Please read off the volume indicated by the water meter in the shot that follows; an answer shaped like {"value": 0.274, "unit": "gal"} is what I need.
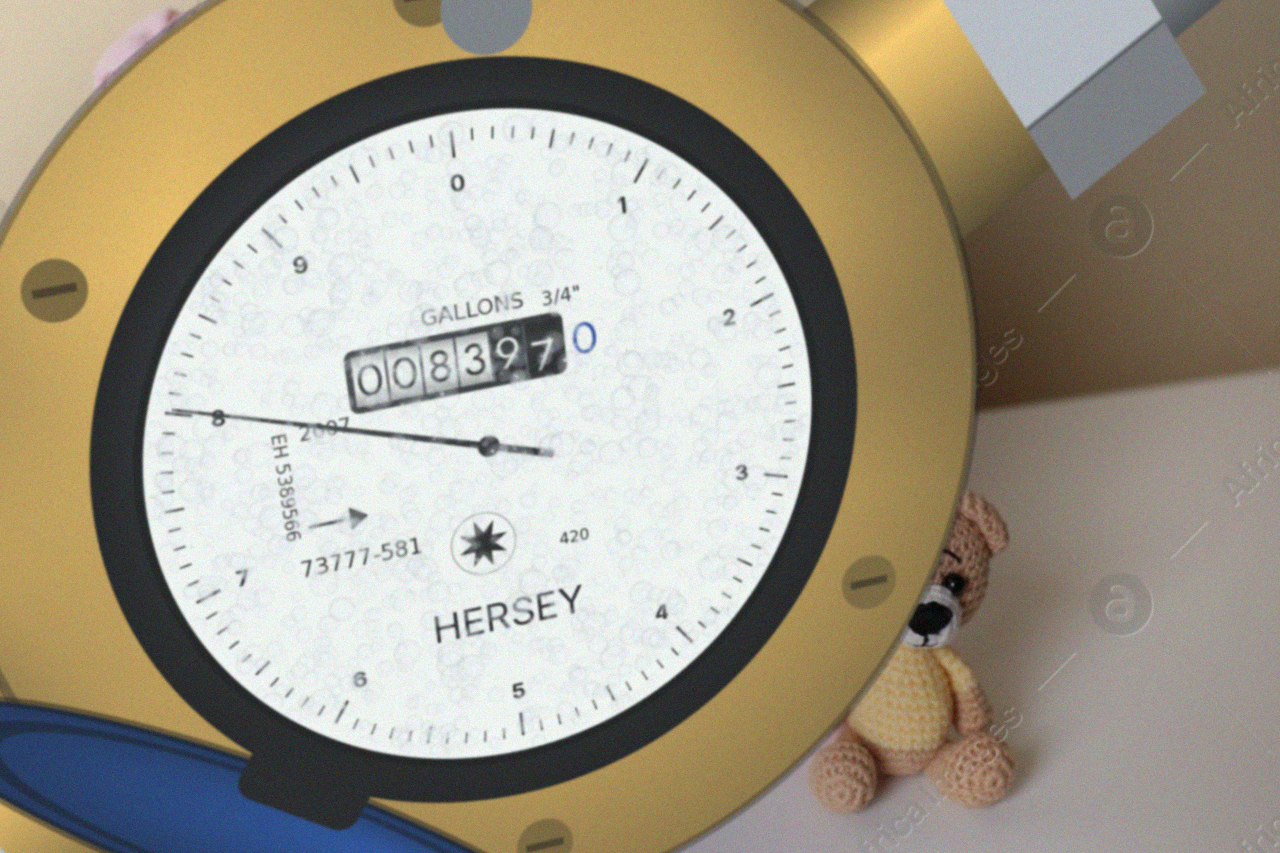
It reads {"value": 83968.0, "unit": "gal"}
